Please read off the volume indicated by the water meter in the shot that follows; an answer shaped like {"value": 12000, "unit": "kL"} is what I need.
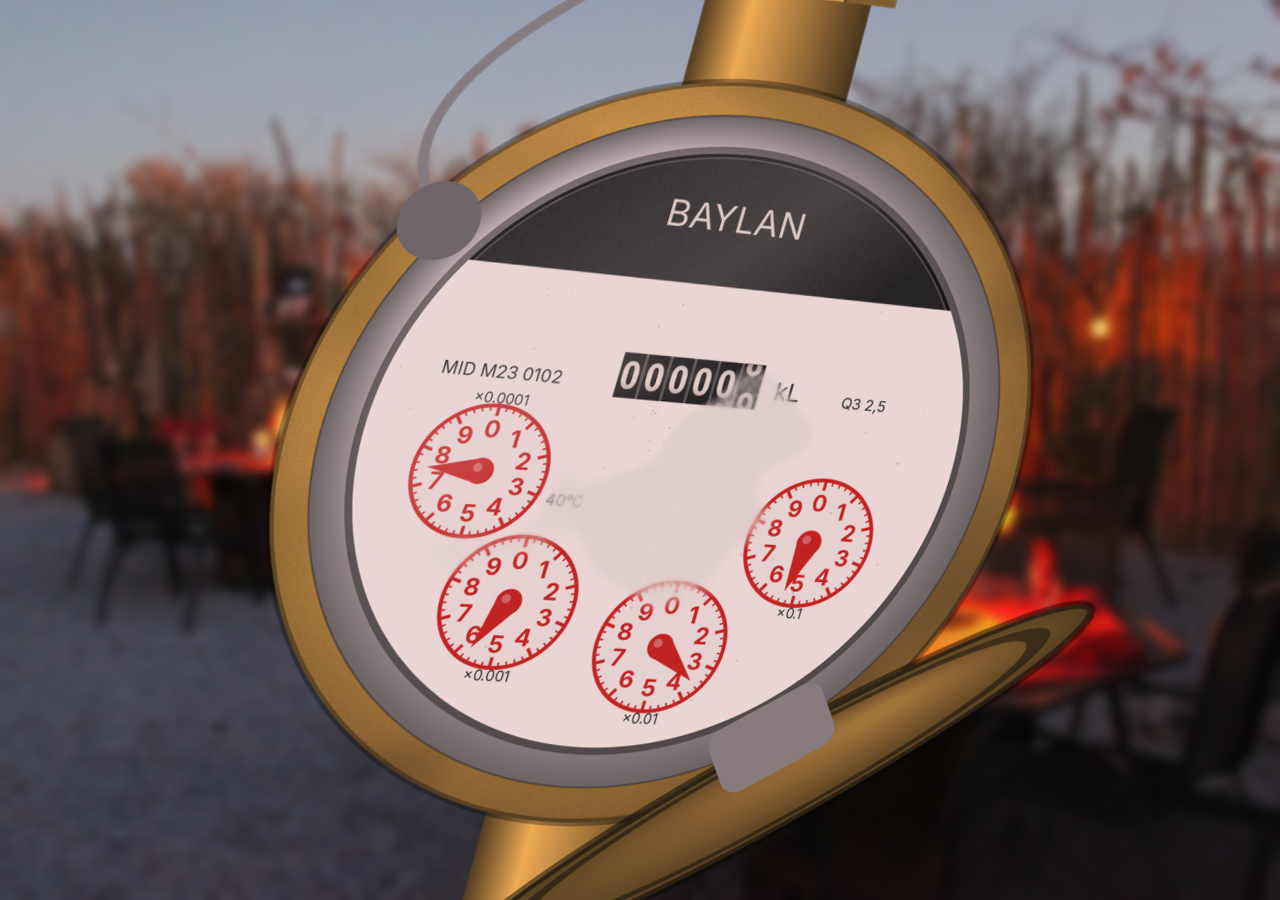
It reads {"value": 8.5357, "unit": "kL"}
